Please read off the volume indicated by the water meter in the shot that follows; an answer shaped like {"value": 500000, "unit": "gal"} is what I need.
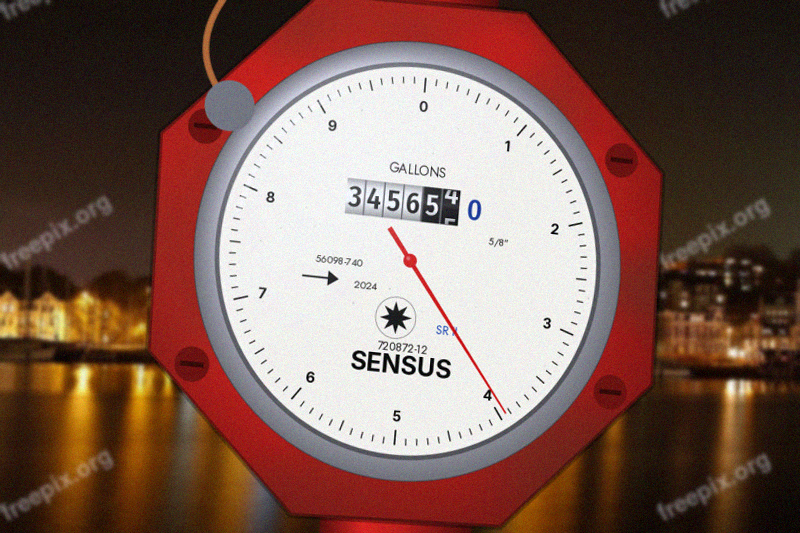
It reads {"value": 3456543.9, "unit": "gal"}
